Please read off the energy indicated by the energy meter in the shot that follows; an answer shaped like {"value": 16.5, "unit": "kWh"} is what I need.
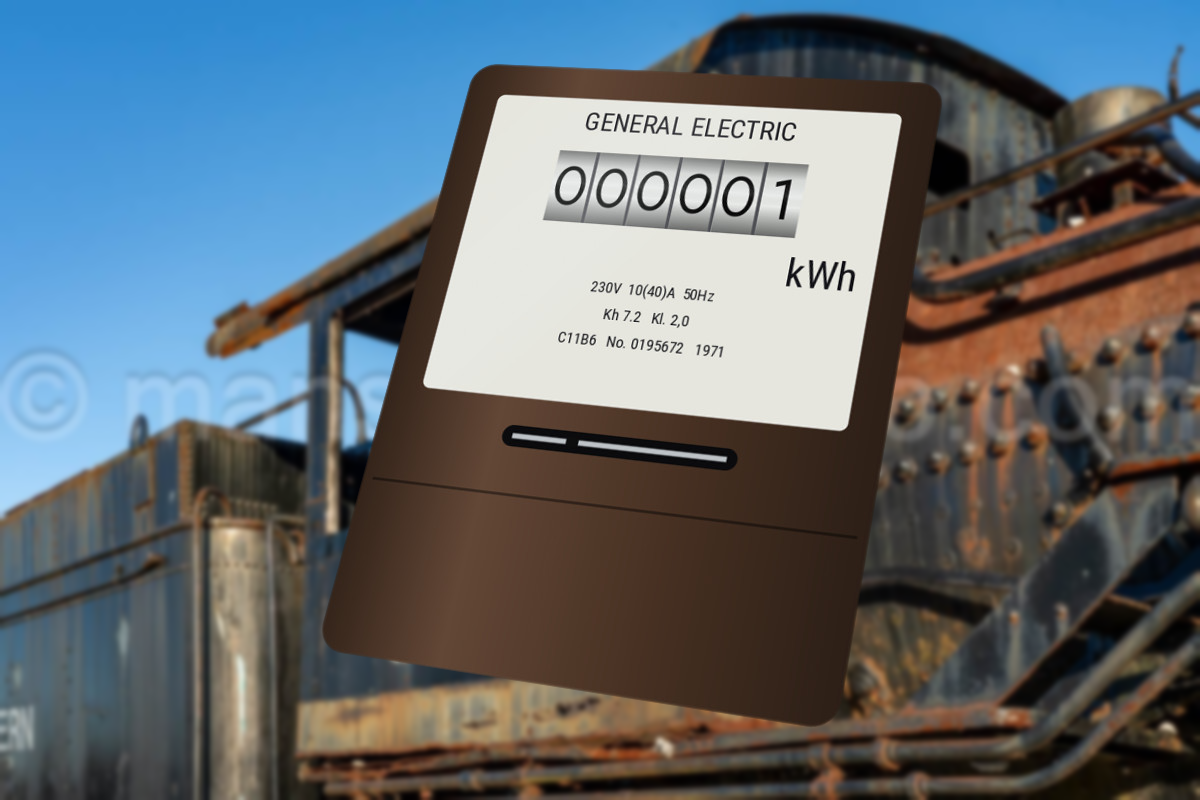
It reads {"value": 1, "unit": "kWh"}
